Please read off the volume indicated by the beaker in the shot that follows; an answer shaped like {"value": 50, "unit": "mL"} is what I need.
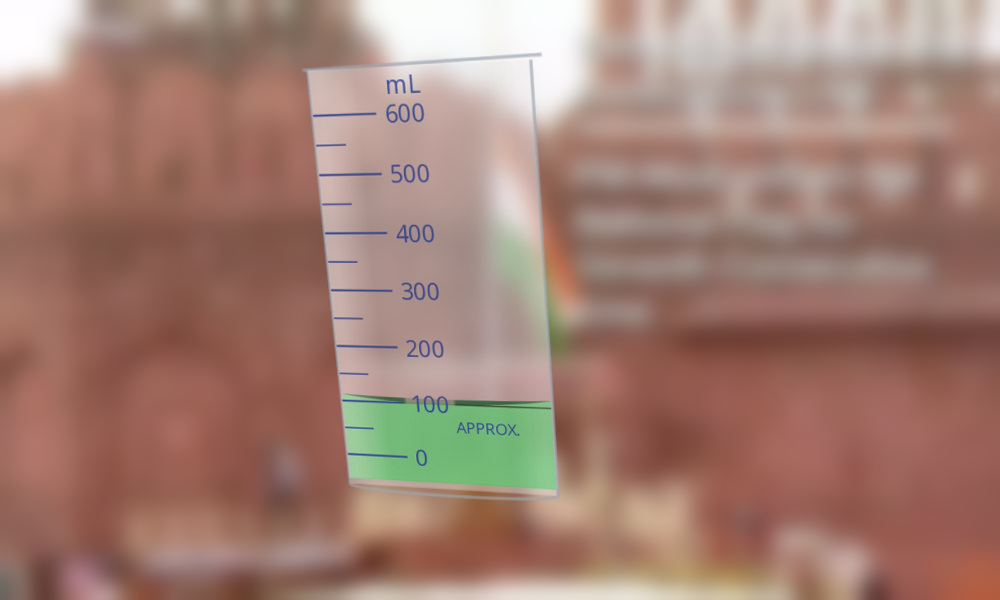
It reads {"value": 100, "unit": "mL"}
